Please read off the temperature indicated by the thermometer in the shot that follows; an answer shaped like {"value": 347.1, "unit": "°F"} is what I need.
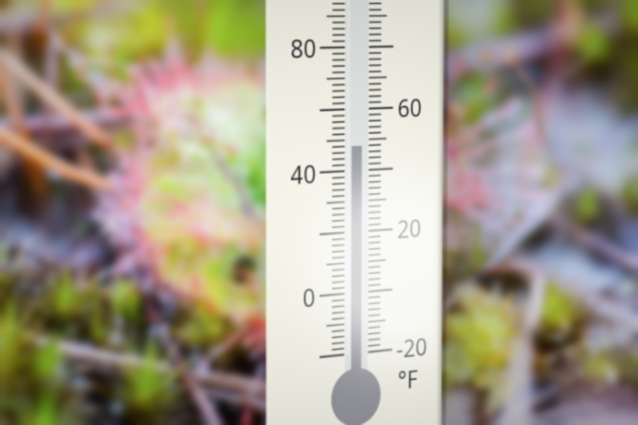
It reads {"value": 48, "unit": "°F"}
